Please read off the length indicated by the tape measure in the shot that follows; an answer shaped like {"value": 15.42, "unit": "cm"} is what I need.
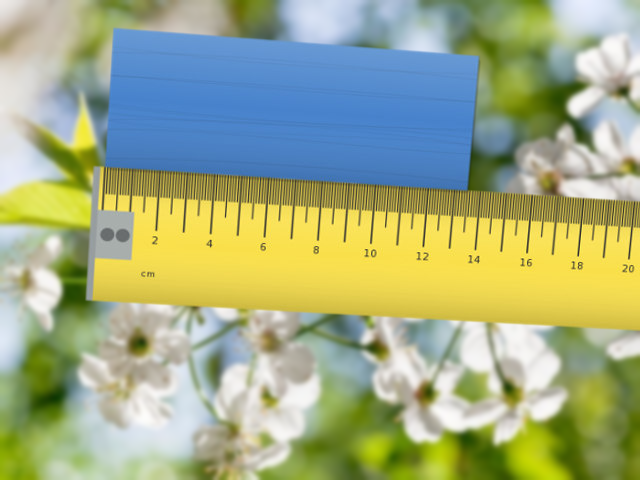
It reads {"value": 13.5, "unit": "cm"}
